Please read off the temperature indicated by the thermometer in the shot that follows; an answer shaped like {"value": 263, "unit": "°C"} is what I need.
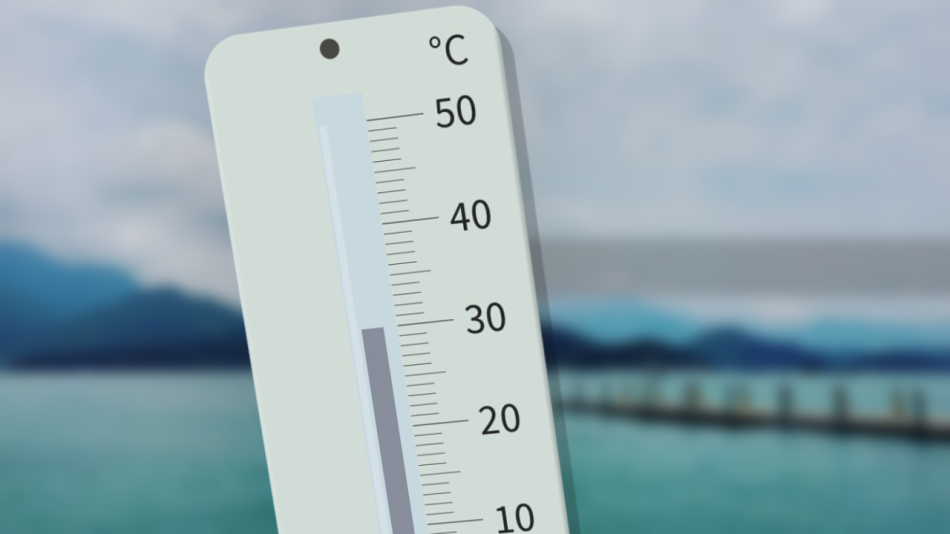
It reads {"value": 30, "unit": "°C"}
